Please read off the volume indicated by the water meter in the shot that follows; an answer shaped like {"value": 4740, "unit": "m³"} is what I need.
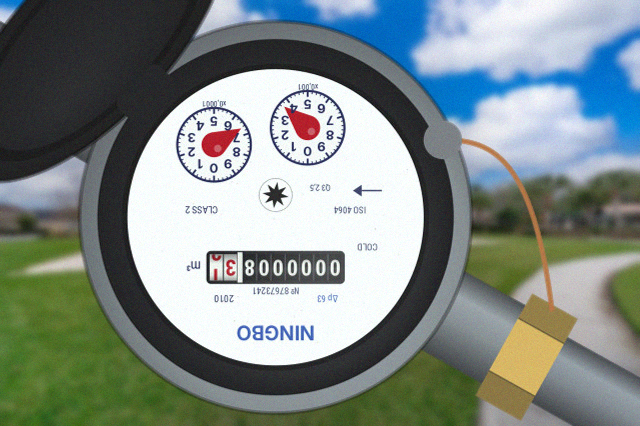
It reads {"value": 8.3136, "unit": "m³"}
